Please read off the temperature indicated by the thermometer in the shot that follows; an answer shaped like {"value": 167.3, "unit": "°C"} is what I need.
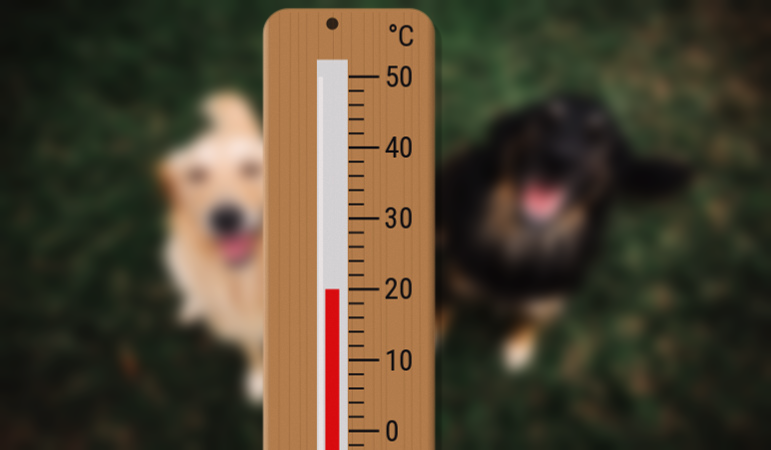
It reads {"value": 20, "unit": "°C"}
